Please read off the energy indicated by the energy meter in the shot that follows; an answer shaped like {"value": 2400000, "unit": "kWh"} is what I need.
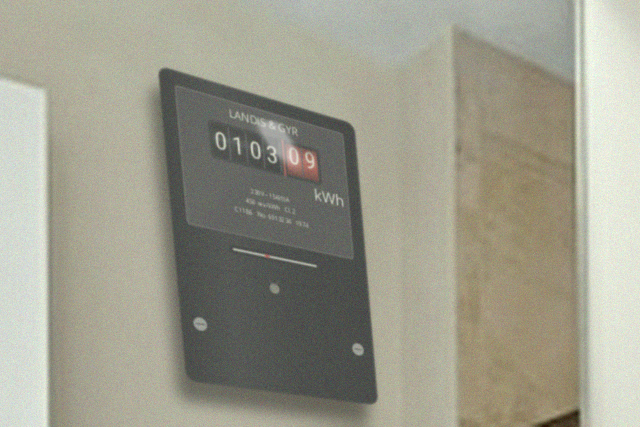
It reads {"value": 103.09, "unit": "kWh"}
